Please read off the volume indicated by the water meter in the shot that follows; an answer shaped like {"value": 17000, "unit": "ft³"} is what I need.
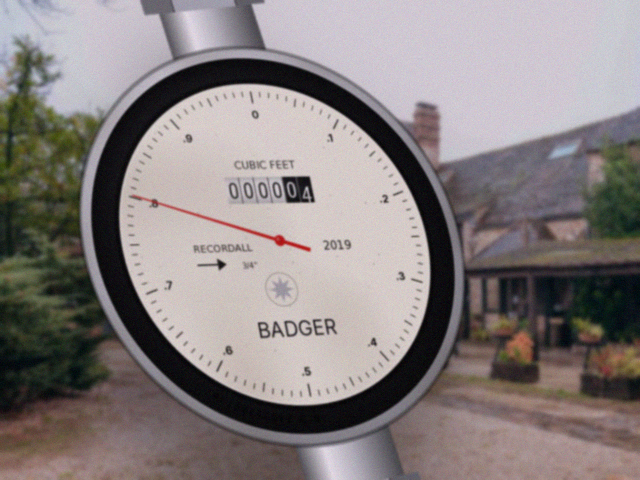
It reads {"value": 3.80, "unit": "ft³"}
